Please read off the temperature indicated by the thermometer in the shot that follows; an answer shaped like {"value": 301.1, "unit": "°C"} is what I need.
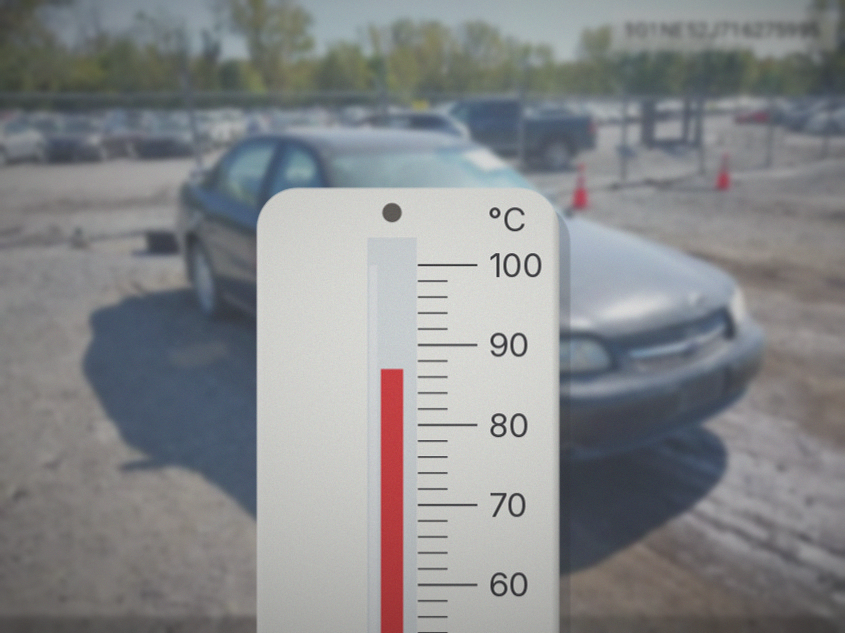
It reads {"value": 87, "unit": "°C"}
